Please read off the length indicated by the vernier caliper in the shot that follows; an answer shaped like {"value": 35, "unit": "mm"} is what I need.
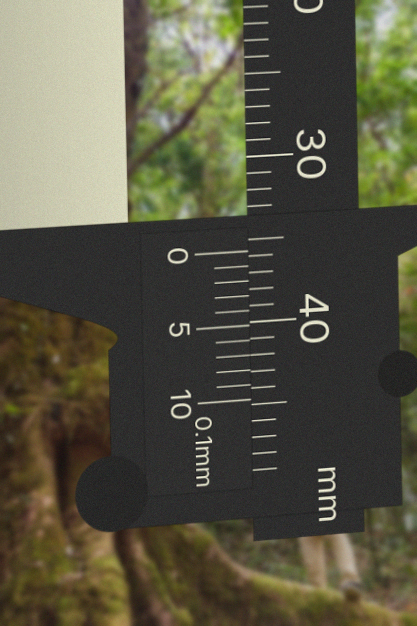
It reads {"value": 35.7, "unit": "mm"}
